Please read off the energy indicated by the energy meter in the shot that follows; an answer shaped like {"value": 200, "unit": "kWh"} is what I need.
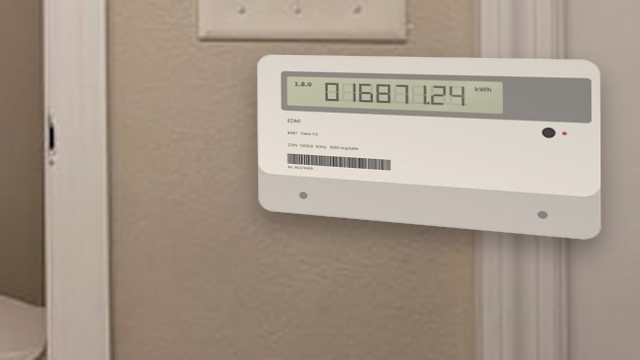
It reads {"value": 16871.24, "unit": "kWh"}
